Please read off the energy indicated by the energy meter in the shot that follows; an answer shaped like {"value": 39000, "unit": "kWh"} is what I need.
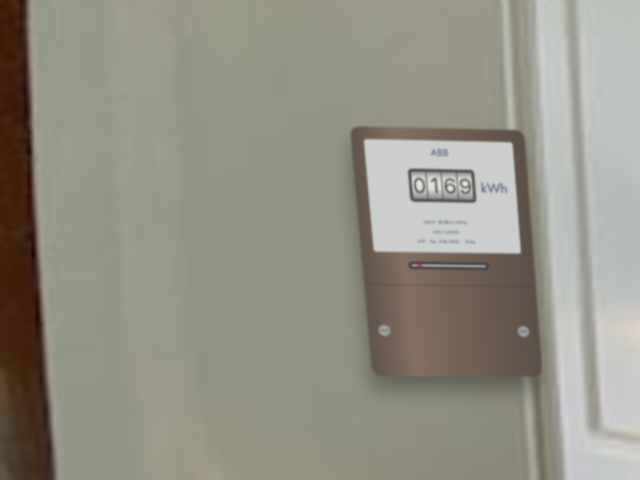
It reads {"value": 169, "unit": "kWh"}
